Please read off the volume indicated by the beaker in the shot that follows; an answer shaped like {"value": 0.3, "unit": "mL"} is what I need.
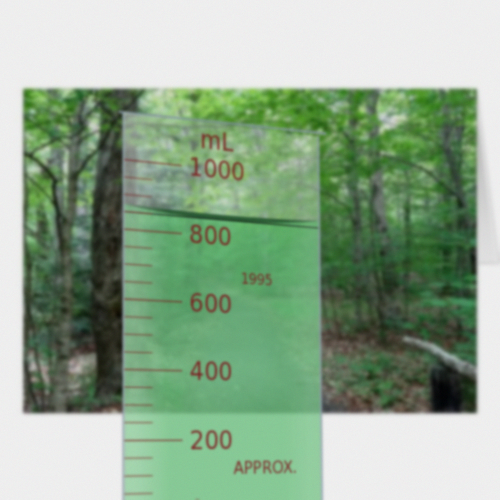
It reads {"value": 850, "unit": "mL"}
